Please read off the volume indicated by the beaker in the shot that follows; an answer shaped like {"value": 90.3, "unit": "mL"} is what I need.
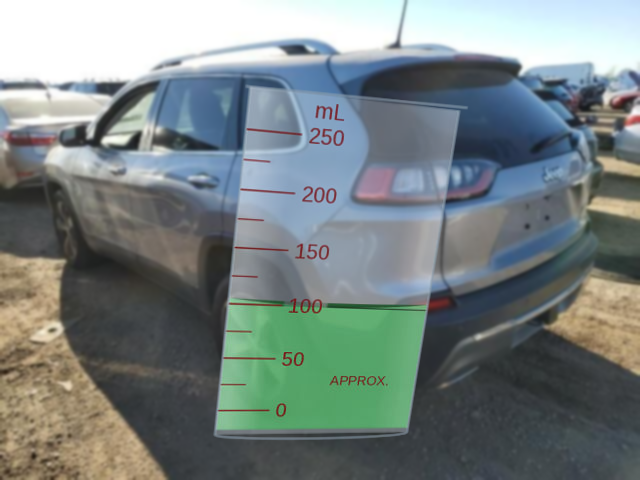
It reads {"value": 100, "unit": "mL"}
